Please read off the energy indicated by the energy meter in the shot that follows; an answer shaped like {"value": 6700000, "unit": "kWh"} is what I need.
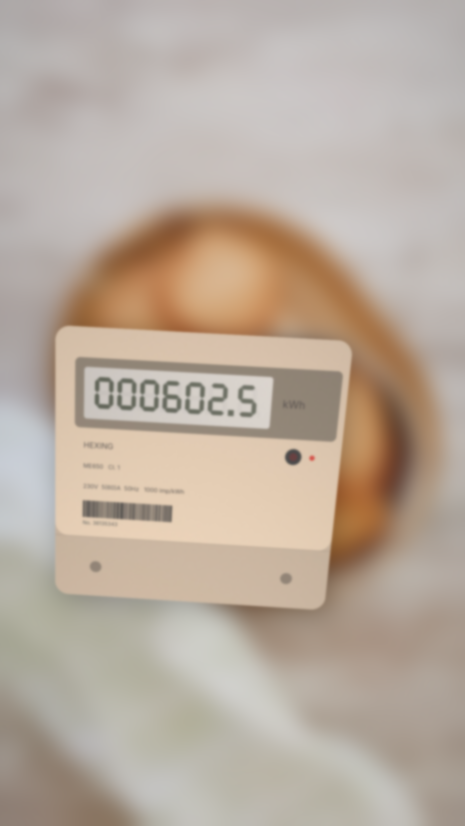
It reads {"value": 602.5, "unit": "kWh"}
